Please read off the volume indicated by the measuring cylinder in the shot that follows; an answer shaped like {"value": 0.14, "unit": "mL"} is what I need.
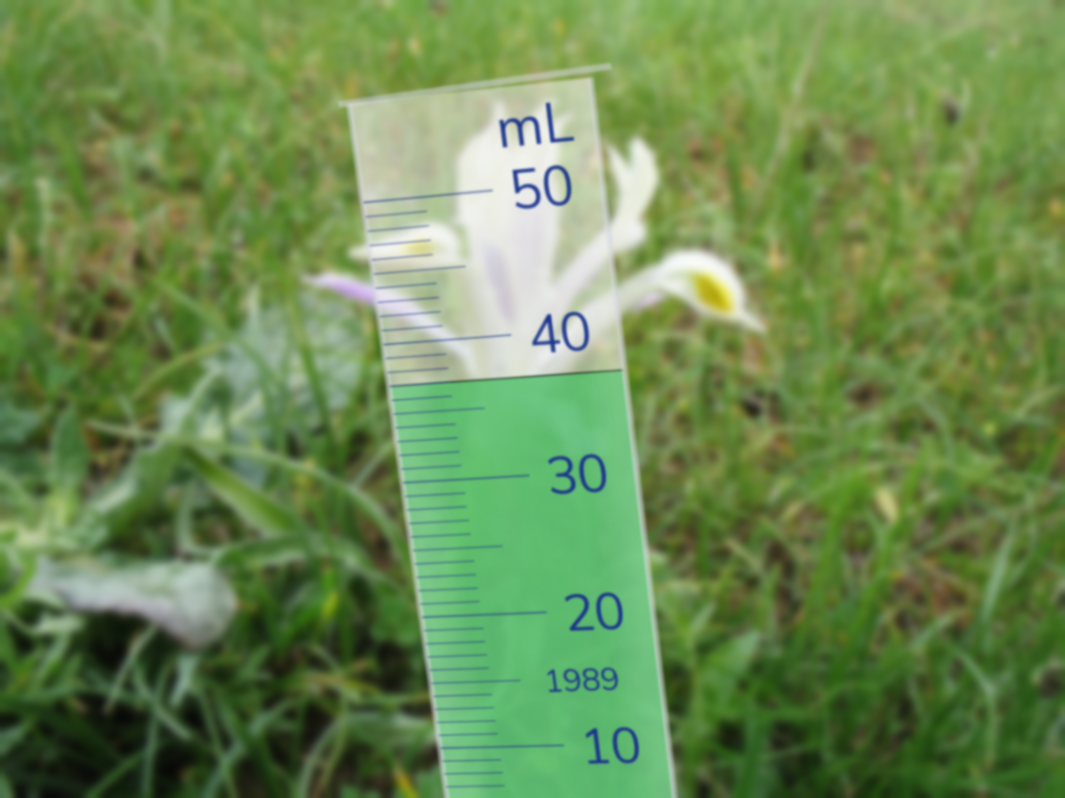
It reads {"value": 37, "unit": "mL"}
